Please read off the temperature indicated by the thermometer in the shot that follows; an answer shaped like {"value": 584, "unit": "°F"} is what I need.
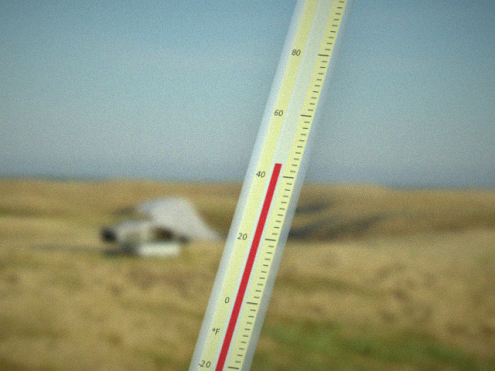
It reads {"value": 44, "unit": "°F"}
